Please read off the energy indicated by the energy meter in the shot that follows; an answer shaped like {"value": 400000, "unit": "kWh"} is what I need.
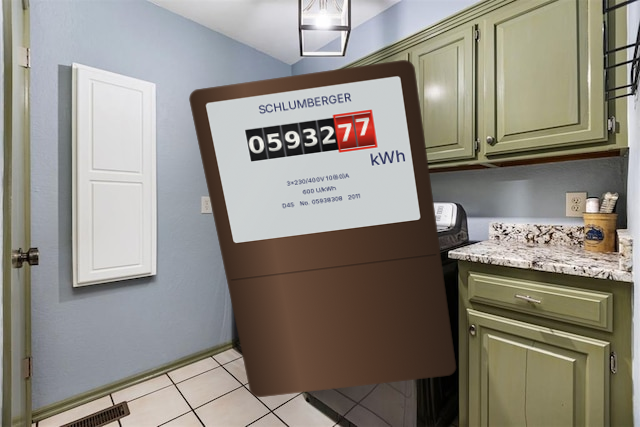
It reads {"value": 5932.77, "unit": "kWh"}
